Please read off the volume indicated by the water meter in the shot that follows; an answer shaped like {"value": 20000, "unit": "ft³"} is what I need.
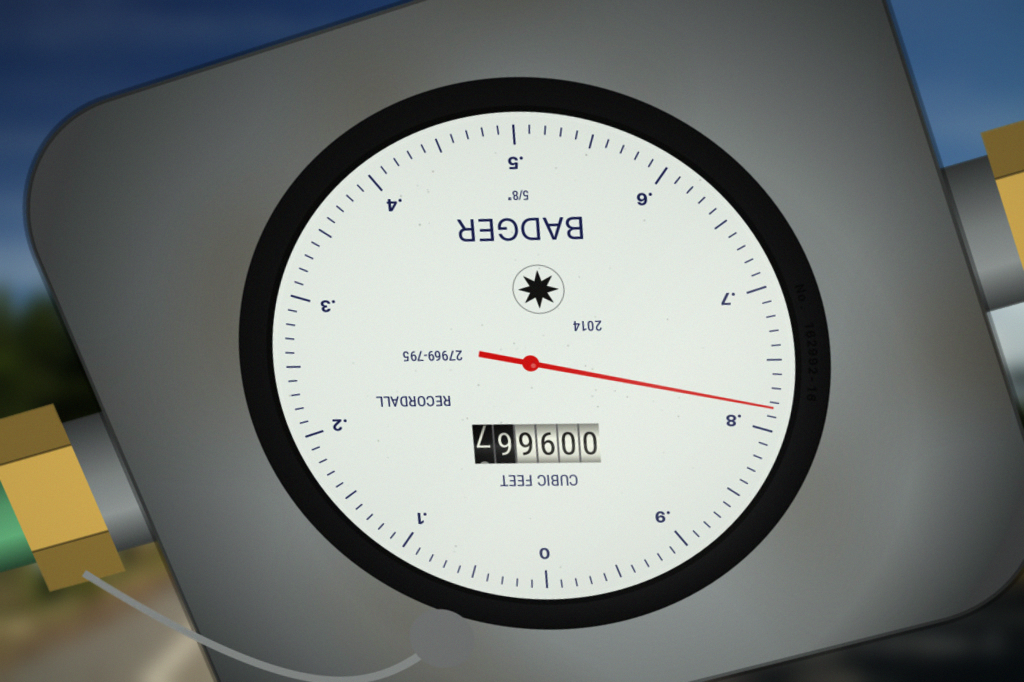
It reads {"value": 9666.78, "unit": "ft³"}
